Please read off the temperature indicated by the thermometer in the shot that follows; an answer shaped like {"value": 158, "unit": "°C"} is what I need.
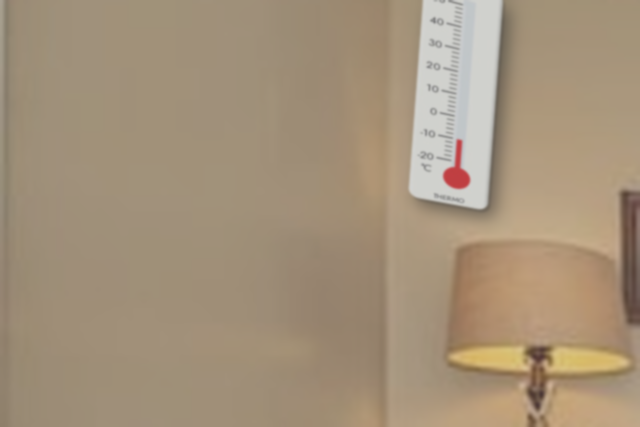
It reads {"value": -10, "unit": "°C"}
